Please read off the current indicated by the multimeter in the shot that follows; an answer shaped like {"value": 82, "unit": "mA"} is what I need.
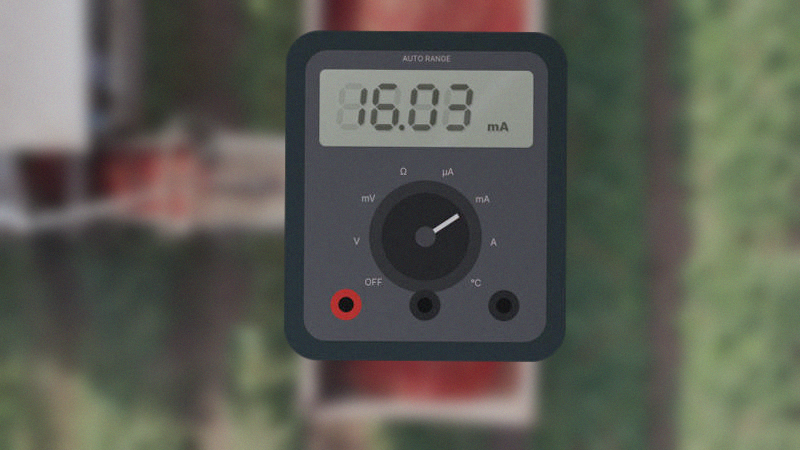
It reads {"value": 16.03, "unit": "mA"}
